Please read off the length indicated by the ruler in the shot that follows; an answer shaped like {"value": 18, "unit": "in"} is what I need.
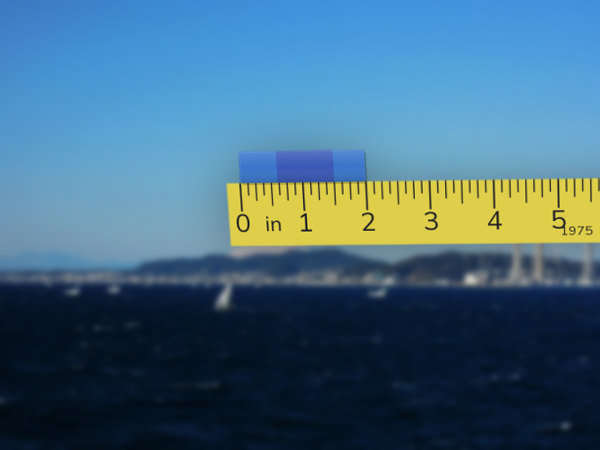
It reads {"value": 2, "unit": "in"}
